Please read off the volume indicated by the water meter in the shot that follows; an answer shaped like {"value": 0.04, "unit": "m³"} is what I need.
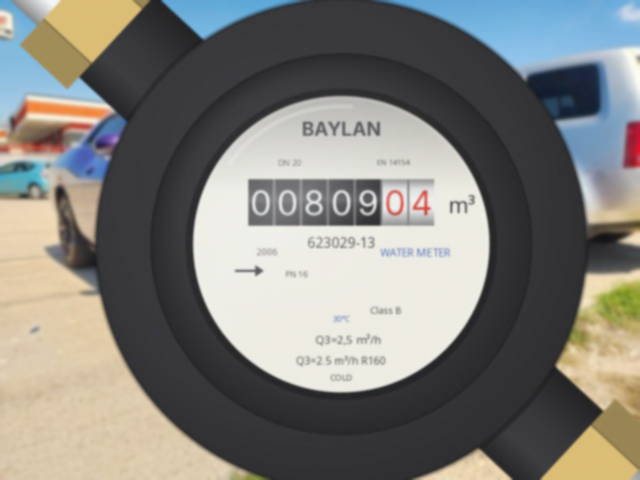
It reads {"value": 809.04, "unit": "m³"}
